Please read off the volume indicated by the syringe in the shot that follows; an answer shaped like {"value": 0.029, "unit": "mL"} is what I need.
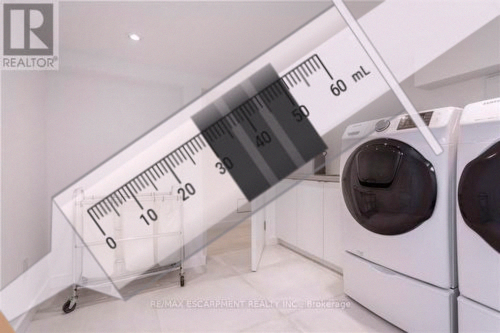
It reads {"value": 30, "unit": "mL"}
